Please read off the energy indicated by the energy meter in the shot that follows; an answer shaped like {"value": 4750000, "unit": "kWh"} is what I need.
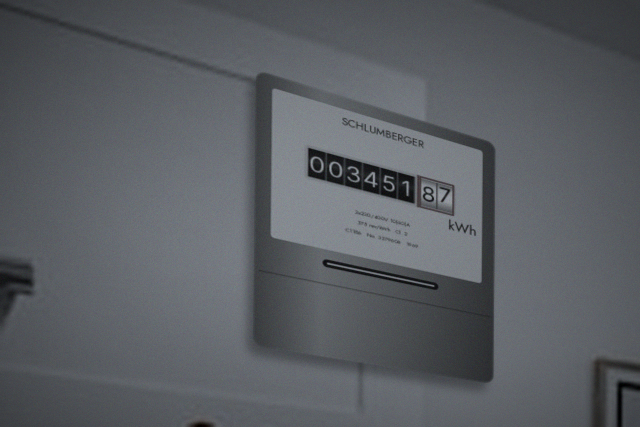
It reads {"value": 3451.87, "unit": "kWh"}
